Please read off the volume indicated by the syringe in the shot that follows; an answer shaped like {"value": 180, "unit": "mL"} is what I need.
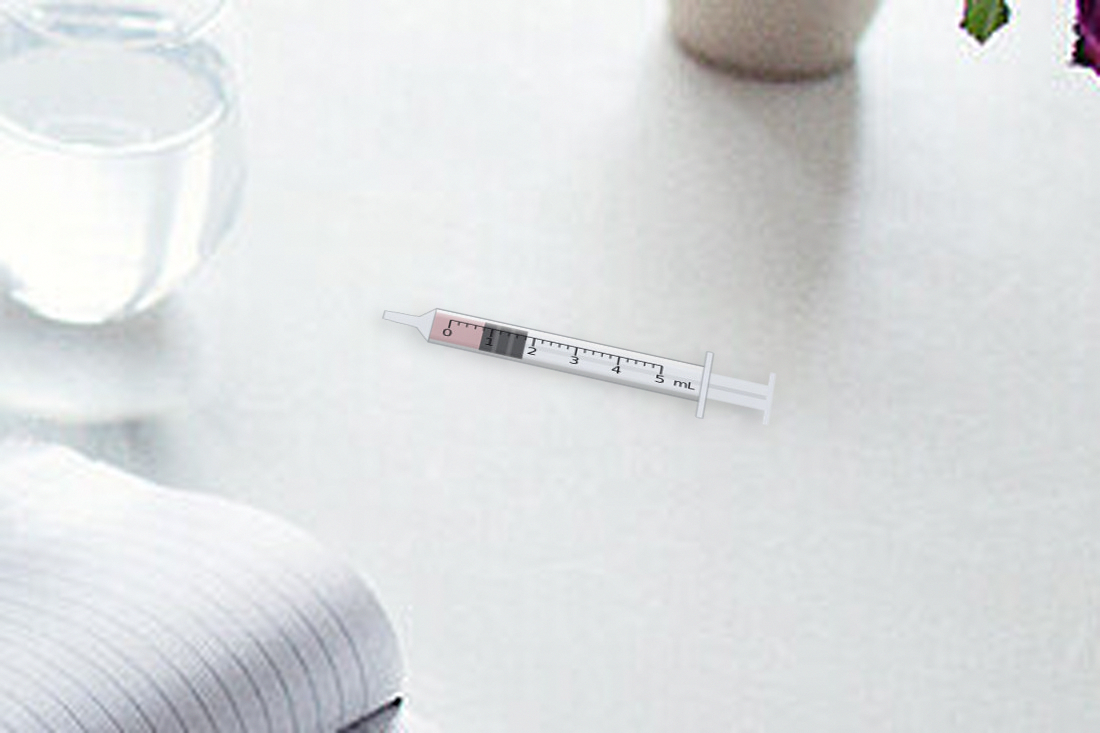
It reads {"value": 0.8, "unit": "mL"}
